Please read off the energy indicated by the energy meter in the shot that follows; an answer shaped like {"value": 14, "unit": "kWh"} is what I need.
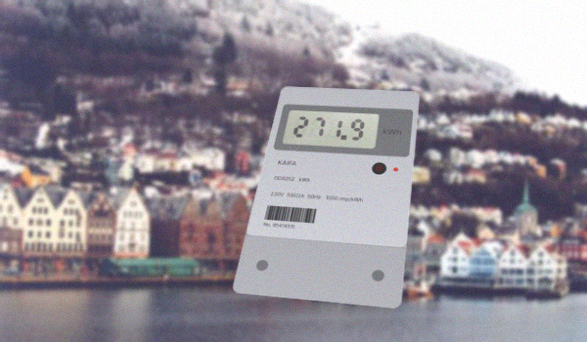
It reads {"value": 271.9, "unit": "kWh"}
